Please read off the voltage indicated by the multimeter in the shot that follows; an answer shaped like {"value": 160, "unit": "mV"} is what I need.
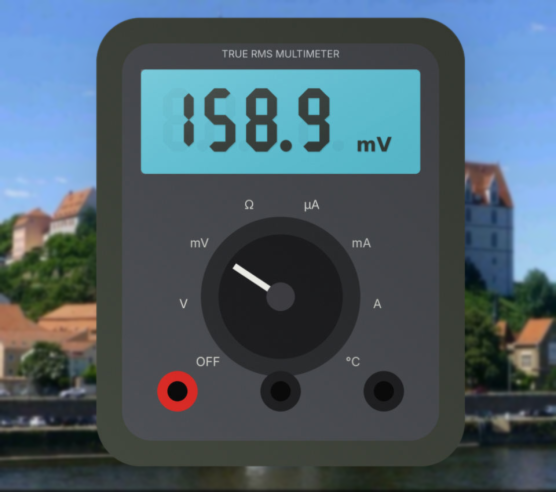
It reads {"value": 158.9, "unit": "mV"}
